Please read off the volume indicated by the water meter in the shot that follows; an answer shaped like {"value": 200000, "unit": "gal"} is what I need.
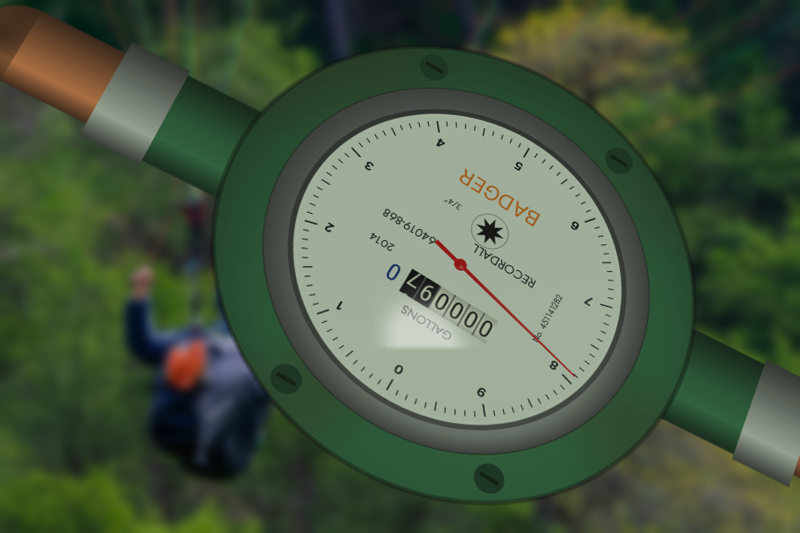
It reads {"value": 967.9, "unit": "gal"}
